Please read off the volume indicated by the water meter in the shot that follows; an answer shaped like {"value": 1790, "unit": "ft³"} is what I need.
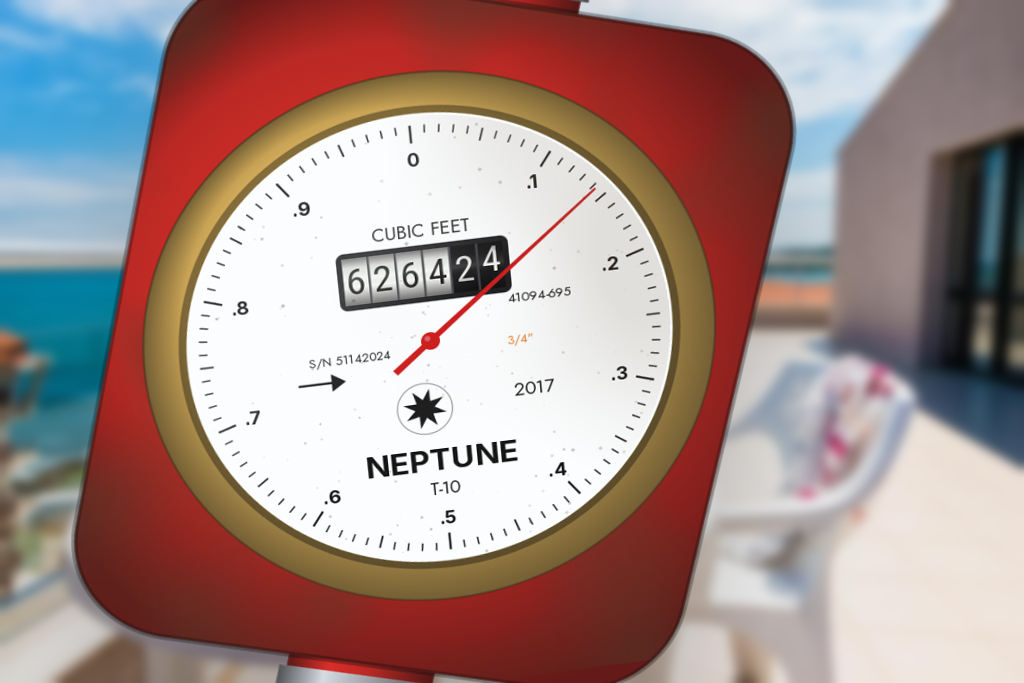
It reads {"value": 626424.14, "unit": "ft³"}
